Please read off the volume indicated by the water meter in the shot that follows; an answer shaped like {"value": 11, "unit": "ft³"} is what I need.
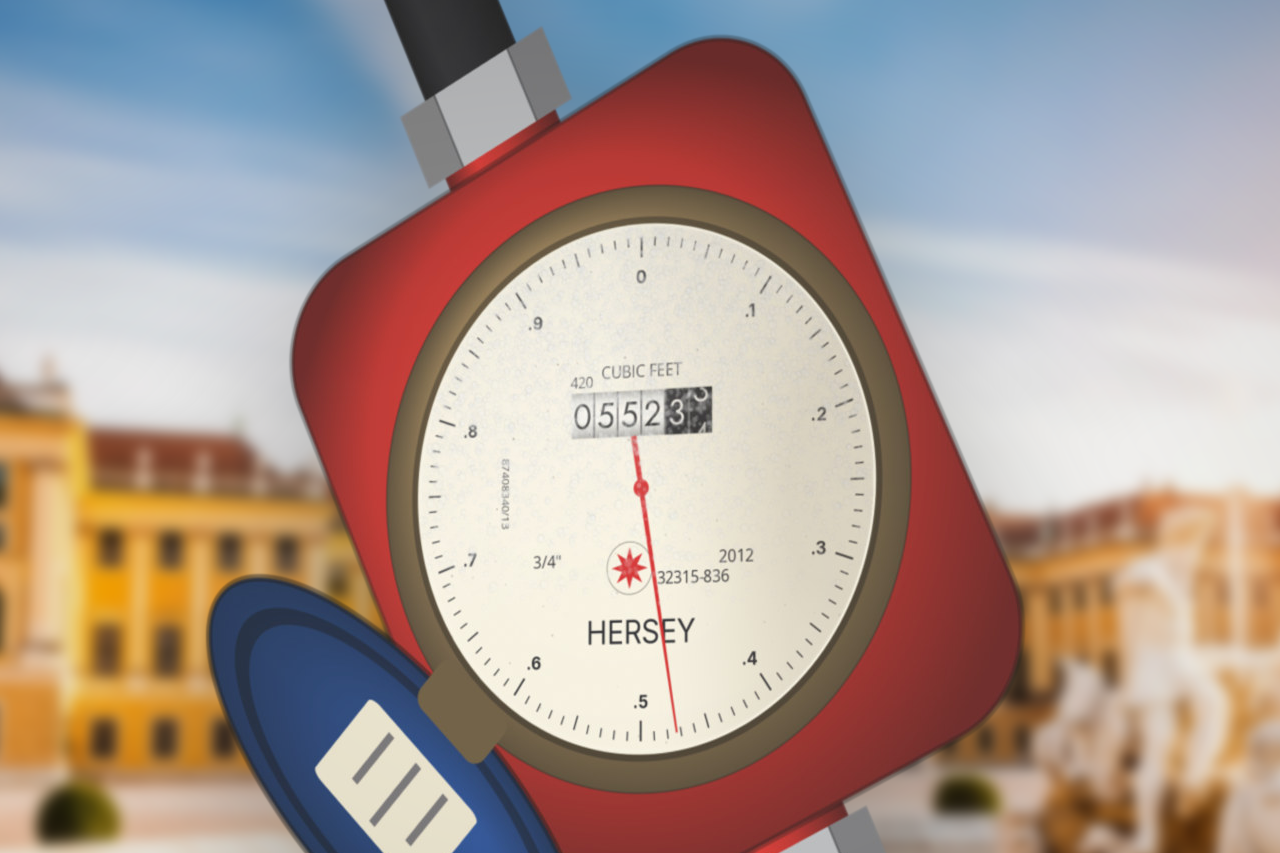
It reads {"value": 55233.47, "unit": "ft³"}
